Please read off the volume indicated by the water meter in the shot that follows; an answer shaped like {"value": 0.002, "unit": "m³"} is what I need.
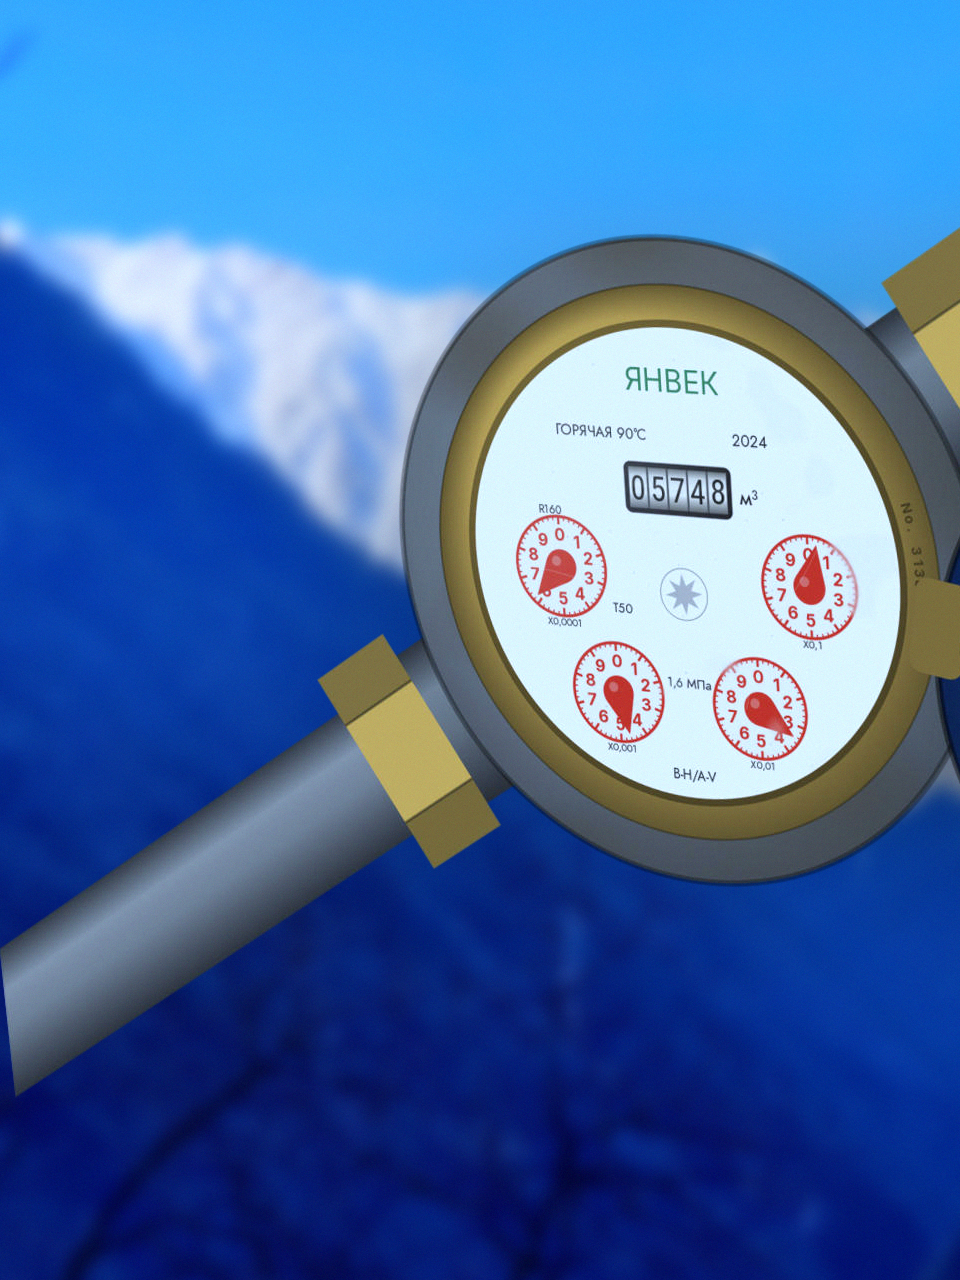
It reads {"value": 5748.0346, "unit": "m³"}
